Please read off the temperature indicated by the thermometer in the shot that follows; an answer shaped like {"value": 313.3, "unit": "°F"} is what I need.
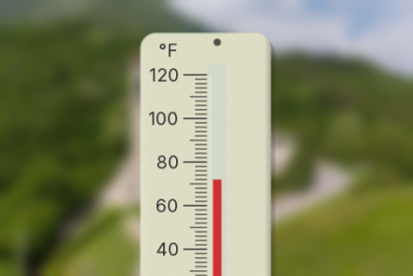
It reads {"value": 72, "unit": "°F"}
